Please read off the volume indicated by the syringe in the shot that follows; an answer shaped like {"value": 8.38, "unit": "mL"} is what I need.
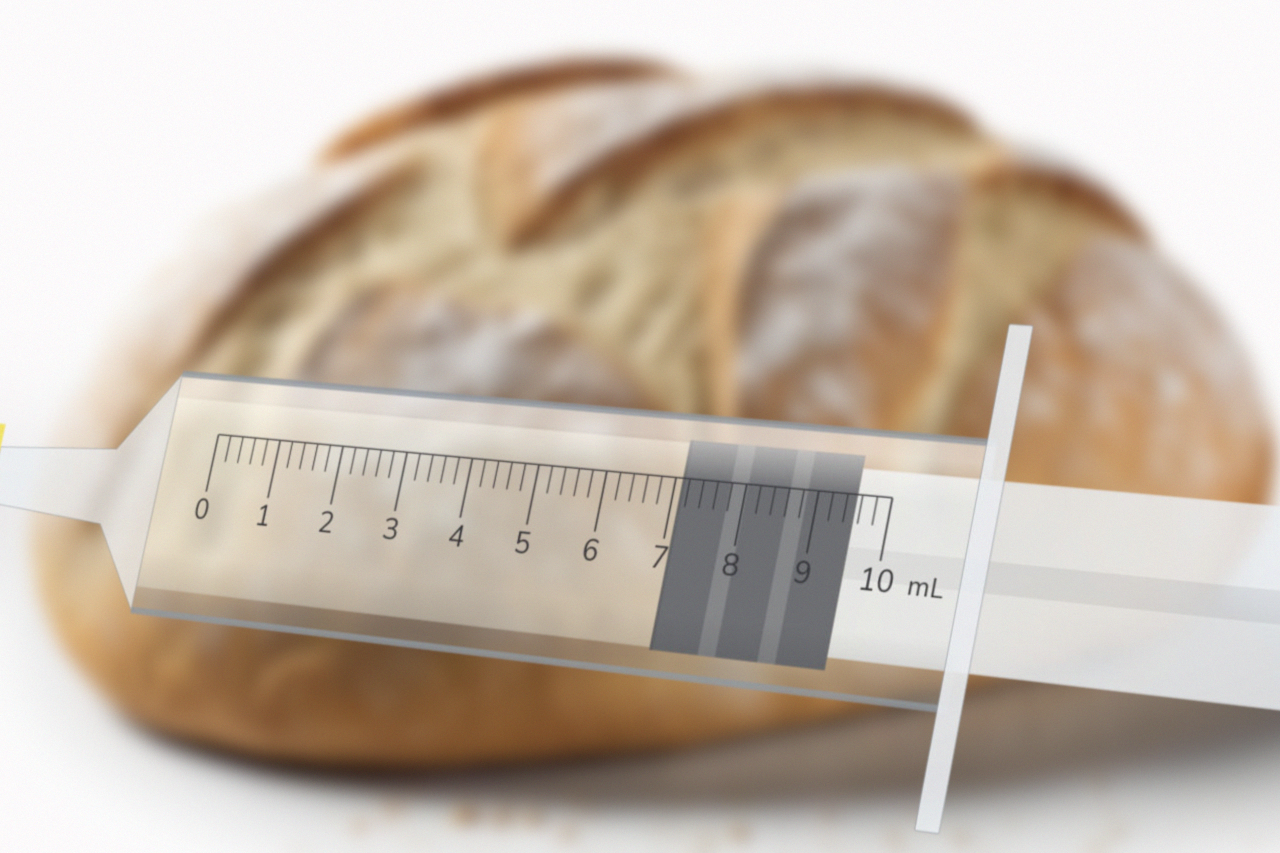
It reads {"value": 7.1, "unit": "mL"}
